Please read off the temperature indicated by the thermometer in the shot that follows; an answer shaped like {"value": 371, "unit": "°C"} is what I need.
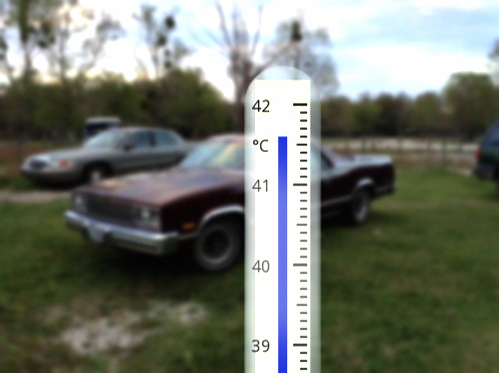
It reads {"value": 41.6, "unit": "°C"}
